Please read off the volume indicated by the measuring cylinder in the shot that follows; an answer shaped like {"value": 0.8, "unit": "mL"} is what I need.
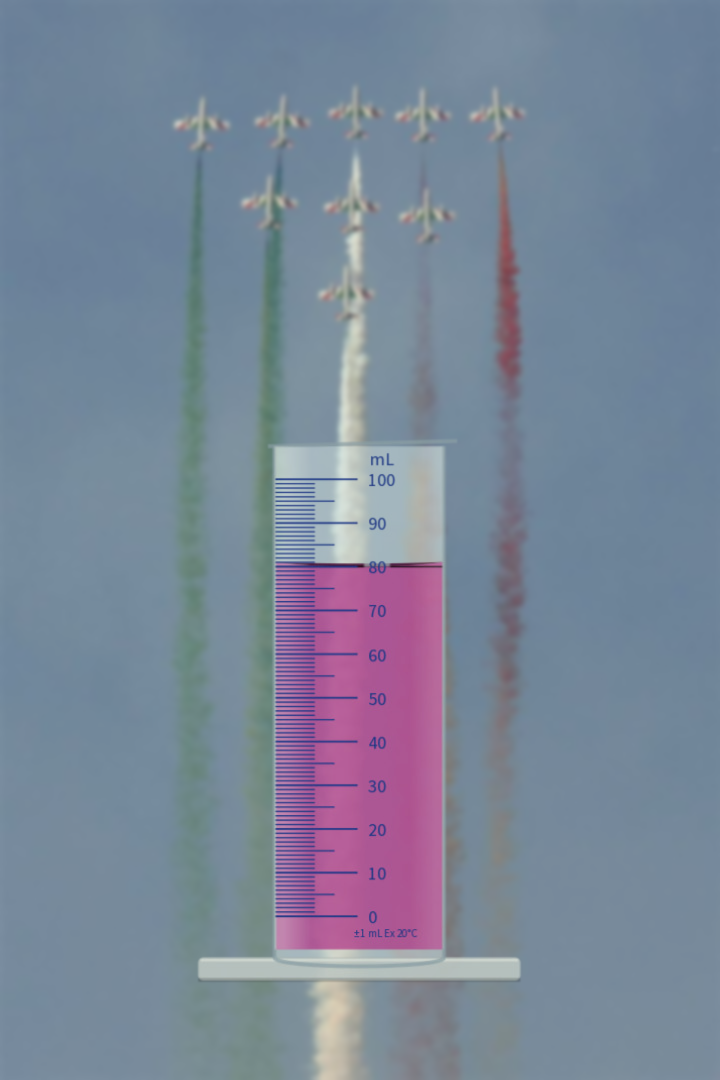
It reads {"value": 80, "unit": "mL"}
